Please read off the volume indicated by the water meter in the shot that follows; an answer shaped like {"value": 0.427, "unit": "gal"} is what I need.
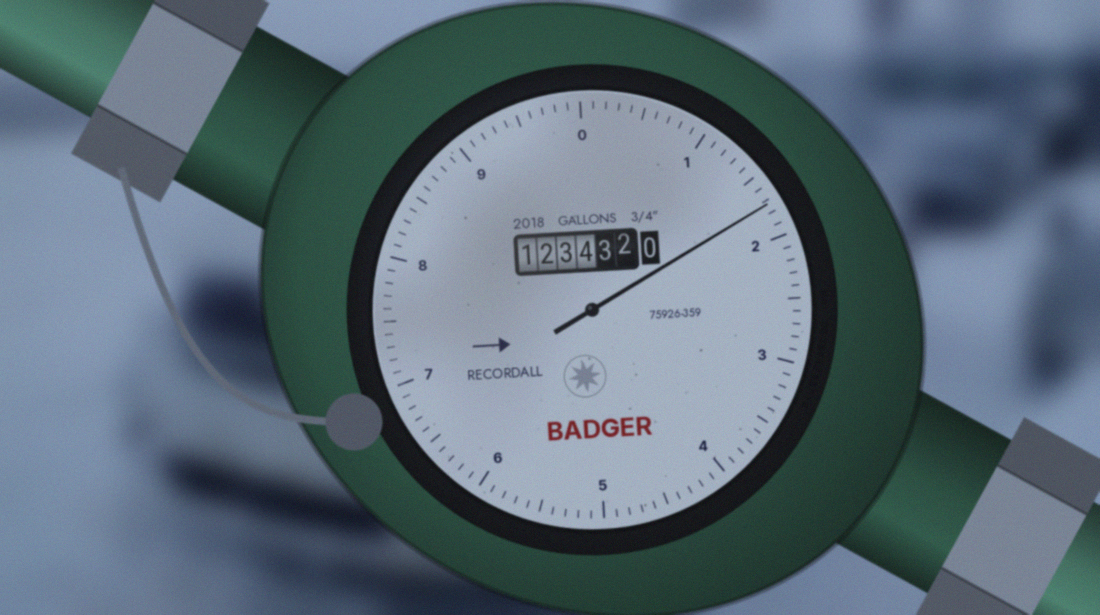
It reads {"value": 1234321.7, "unit": "gal"}
